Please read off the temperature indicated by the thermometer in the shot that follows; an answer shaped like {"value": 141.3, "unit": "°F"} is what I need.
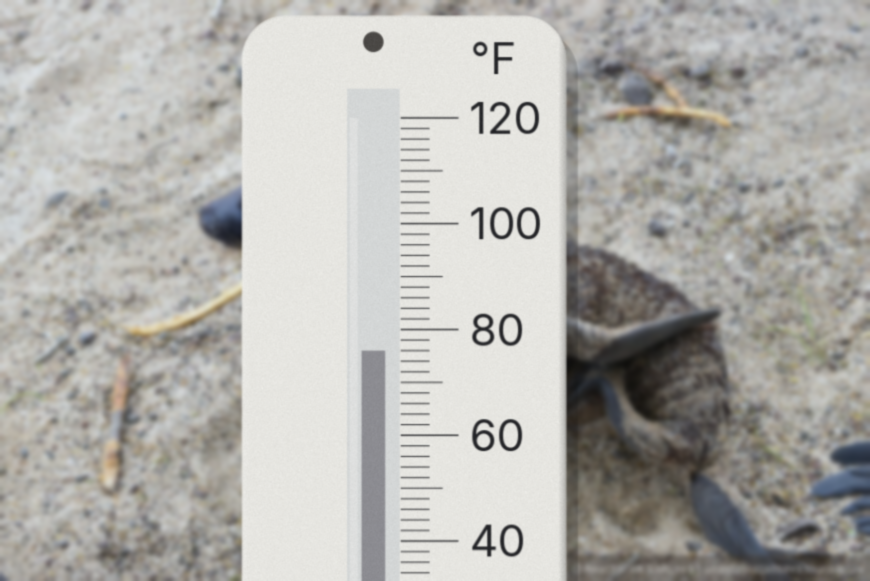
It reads {"value": 76, "unit": "°F"}
